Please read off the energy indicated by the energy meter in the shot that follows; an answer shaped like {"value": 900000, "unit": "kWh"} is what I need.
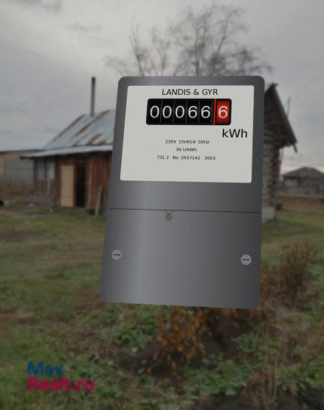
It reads {"value": 66.6, "unit": "kWh"}
